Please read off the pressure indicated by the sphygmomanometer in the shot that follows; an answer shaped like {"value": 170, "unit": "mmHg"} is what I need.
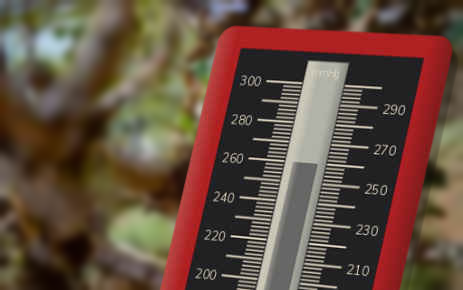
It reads {"value": 260, "unit": "mmHg"}
